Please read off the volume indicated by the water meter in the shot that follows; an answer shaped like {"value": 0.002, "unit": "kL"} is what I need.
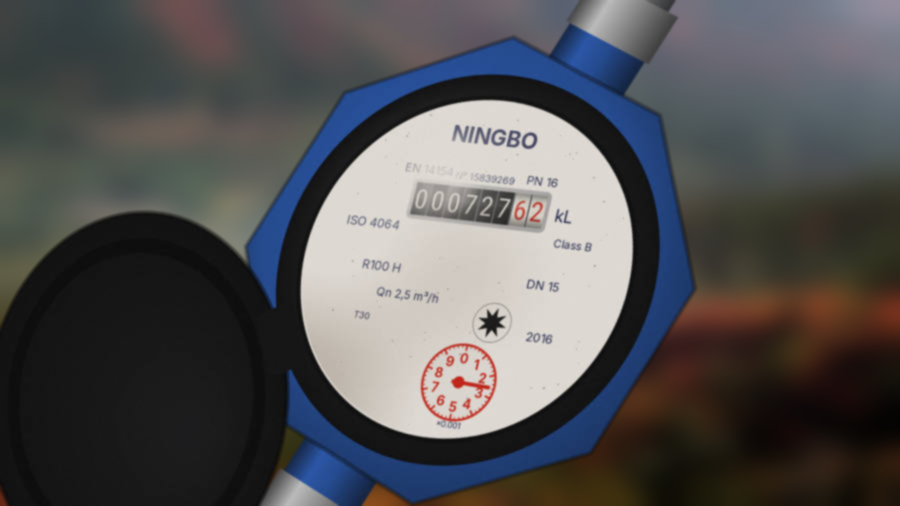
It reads {"value": 727.622, "unit": "kL"}
